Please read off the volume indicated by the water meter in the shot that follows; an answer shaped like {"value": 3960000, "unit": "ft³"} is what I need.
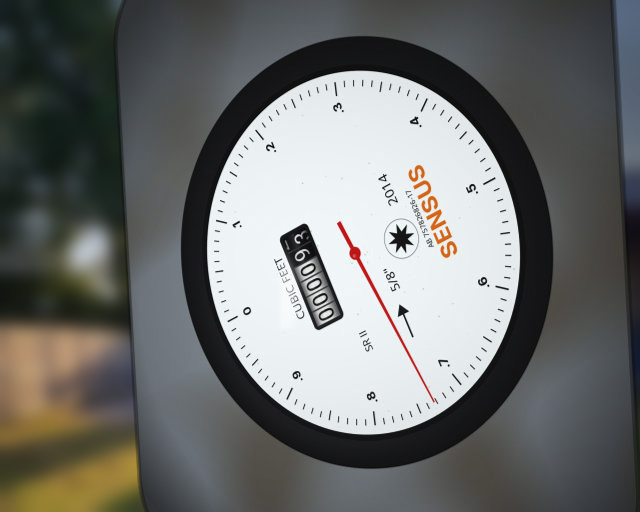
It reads {"value": 92.73, "unit": "ft³"}
